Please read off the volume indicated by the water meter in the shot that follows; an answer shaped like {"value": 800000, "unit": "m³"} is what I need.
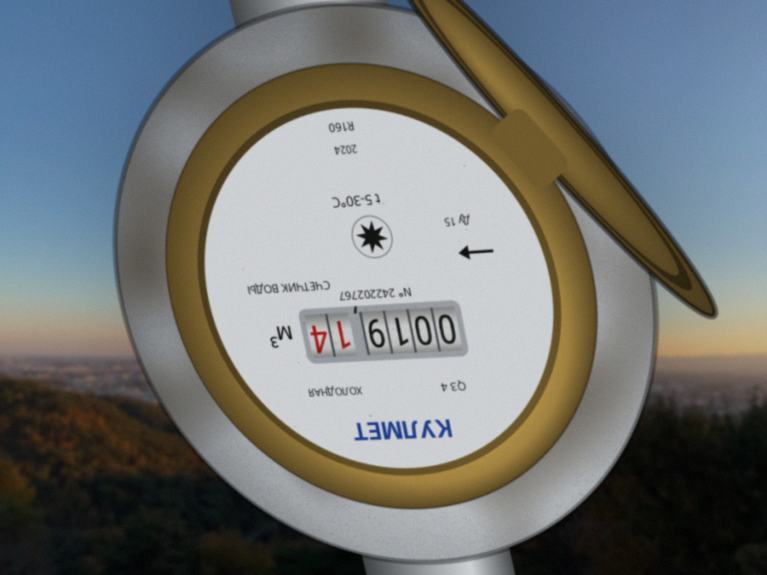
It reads {"value": 19.14, "unit": "m³"}
